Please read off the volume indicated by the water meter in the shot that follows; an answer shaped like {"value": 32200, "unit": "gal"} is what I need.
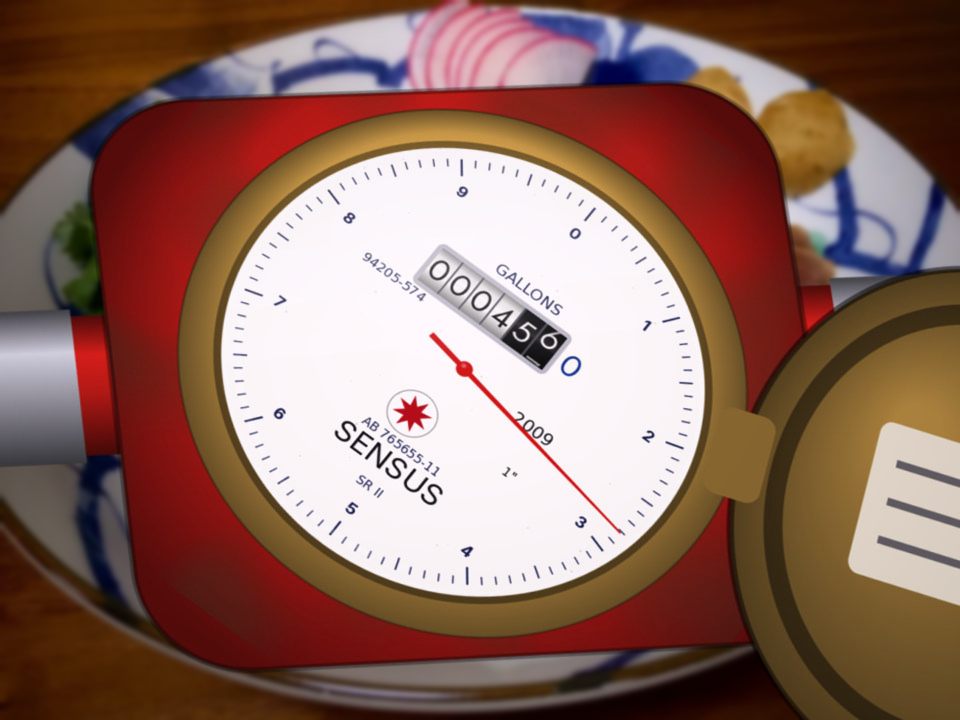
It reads {"value": 4562.8, "unit": "gal"}
